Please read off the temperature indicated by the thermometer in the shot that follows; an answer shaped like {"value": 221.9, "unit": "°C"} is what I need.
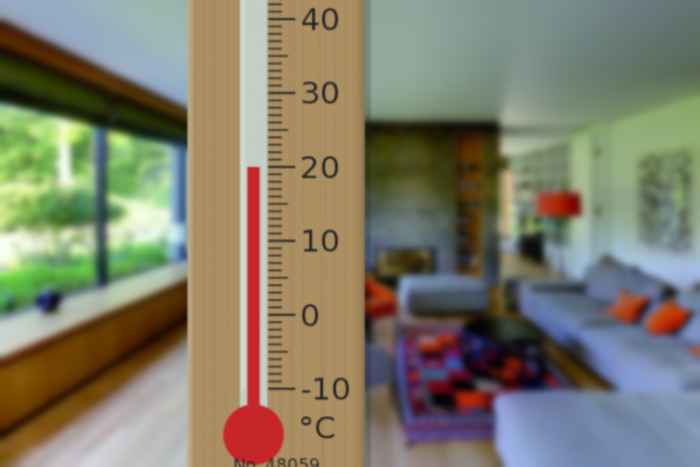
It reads {"value": 20, "unit": "°C"}
